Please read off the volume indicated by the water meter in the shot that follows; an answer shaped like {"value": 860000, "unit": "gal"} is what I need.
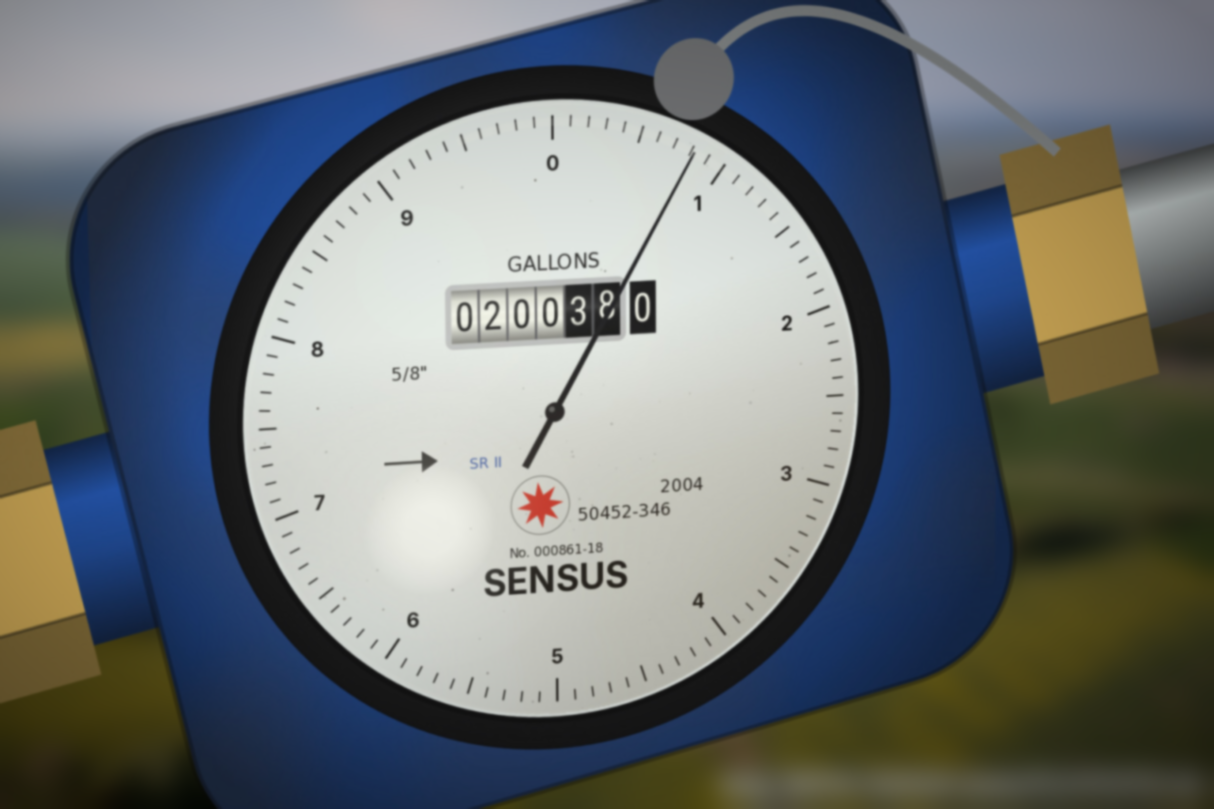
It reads {"value": 200380.8, "unit": "gal"}
